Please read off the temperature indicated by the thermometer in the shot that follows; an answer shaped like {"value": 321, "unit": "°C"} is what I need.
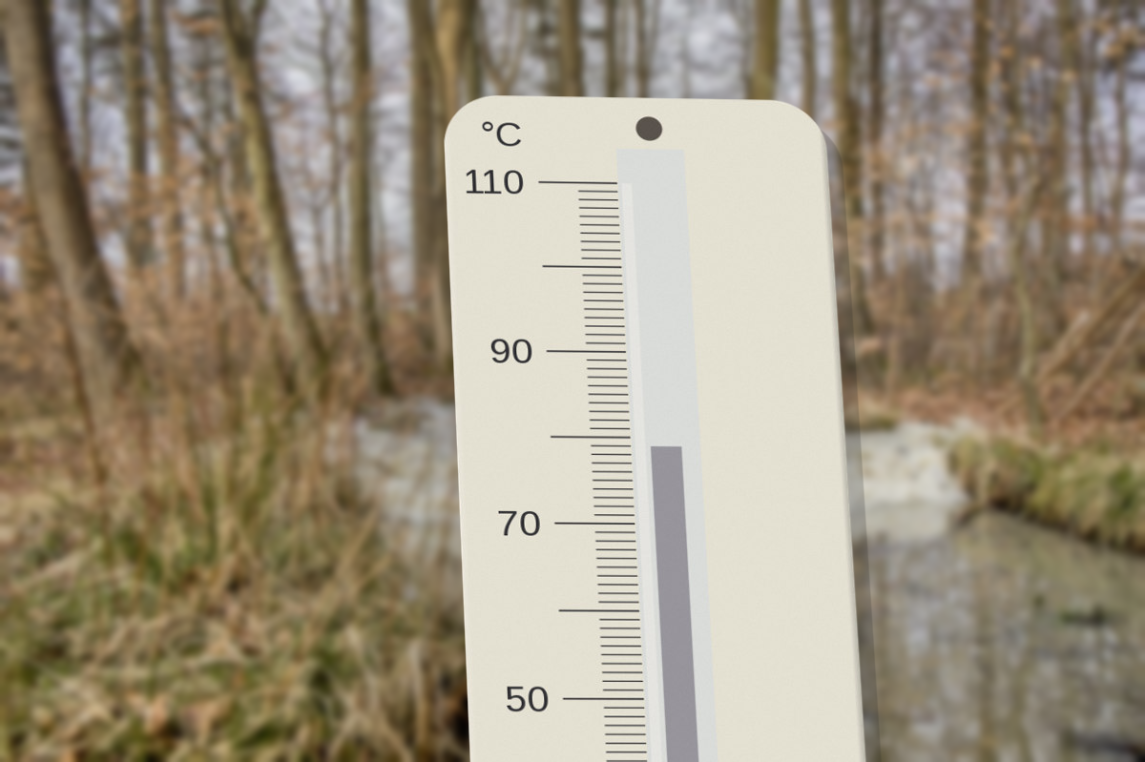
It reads {"value": 79, "unit": "°C"}
